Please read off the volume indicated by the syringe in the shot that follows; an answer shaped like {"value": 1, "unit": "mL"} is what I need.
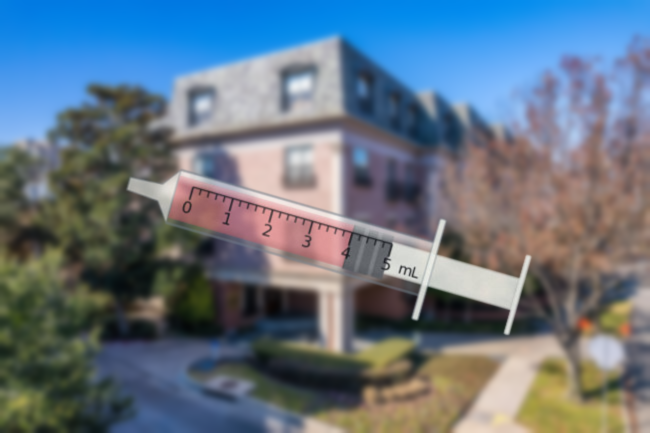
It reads {"value": 4, "unit": "mL"}
